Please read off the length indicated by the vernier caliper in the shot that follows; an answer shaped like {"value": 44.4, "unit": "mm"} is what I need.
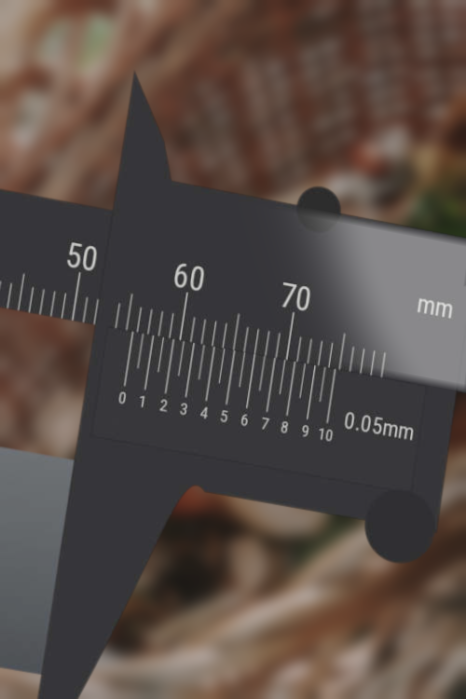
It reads {"value": 55.6, "unit": "mm"}
